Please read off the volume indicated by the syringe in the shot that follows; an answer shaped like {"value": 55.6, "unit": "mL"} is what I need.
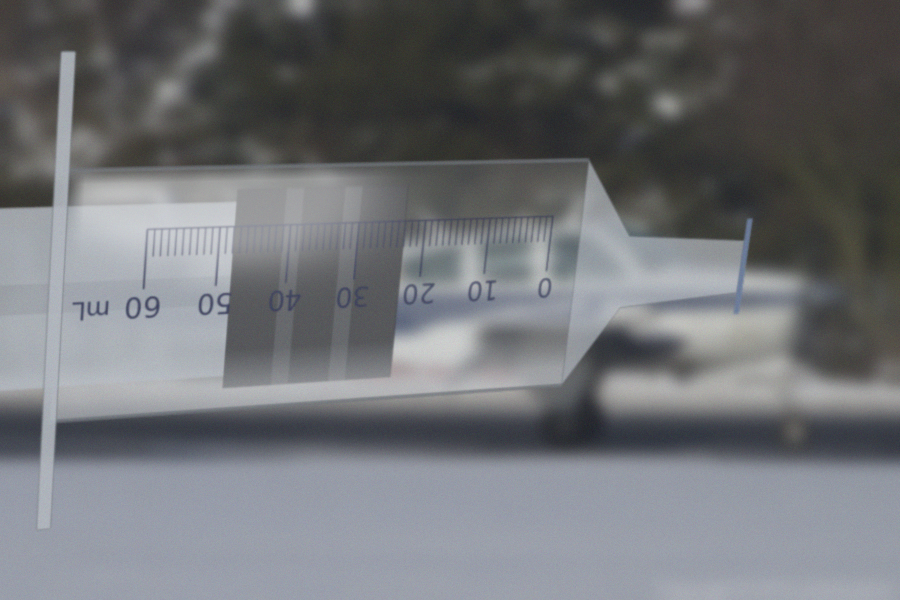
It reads {"value": 23, "unit": "mL"}
